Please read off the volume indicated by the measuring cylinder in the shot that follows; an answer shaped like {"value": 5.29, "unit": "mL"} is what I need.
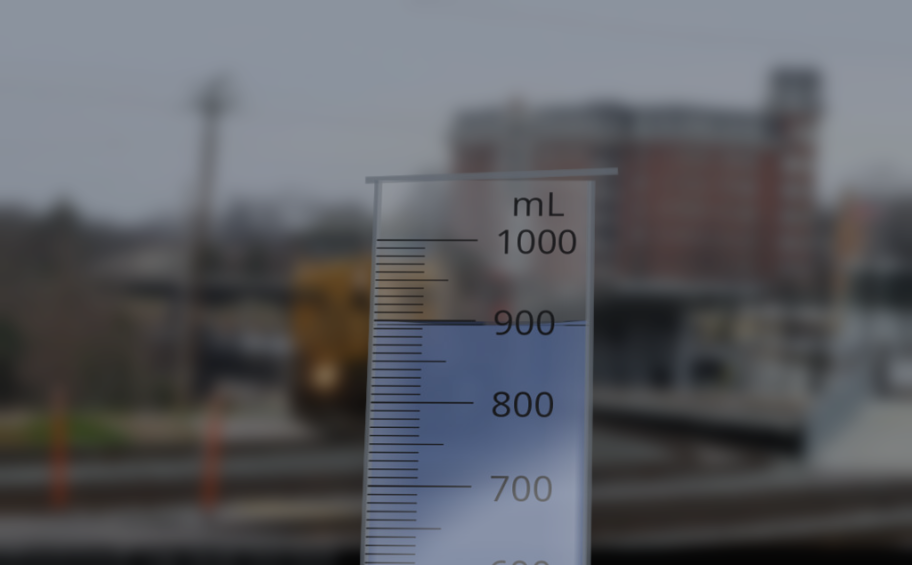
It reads {"value": 895, "unit": "mL"}
